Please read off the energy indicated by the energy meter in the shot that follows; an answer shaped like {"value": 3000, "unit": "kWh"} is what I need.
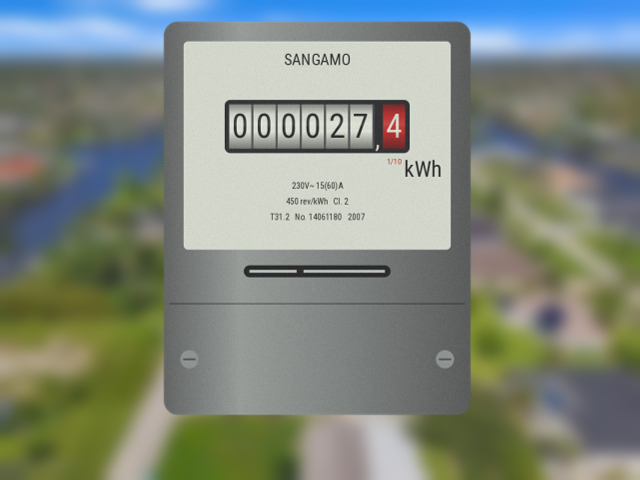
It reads {"value": 27.4, "unit": "kWh"}
